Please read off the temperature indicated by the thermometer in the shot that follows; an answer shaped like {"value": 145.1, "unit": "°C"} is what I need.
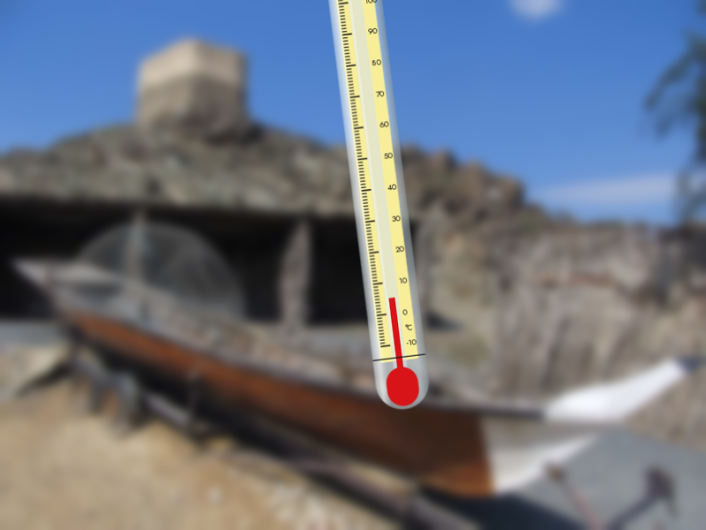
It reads {"value": 5, "unit": "°C"}
